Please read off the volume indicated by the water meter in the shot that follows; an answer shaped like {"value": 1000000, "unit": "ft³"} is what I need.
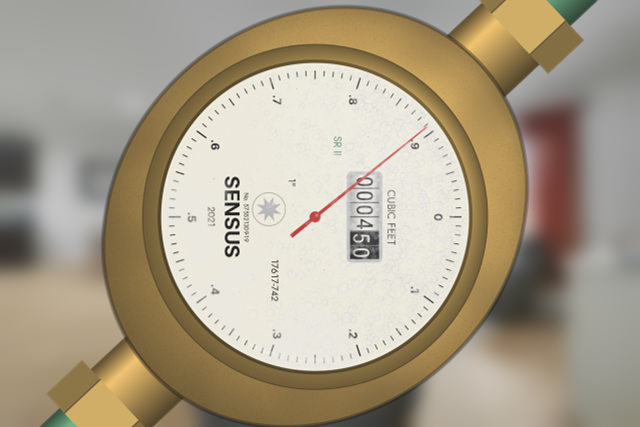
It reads {"value": 449.89, "unit": "ft³"}
